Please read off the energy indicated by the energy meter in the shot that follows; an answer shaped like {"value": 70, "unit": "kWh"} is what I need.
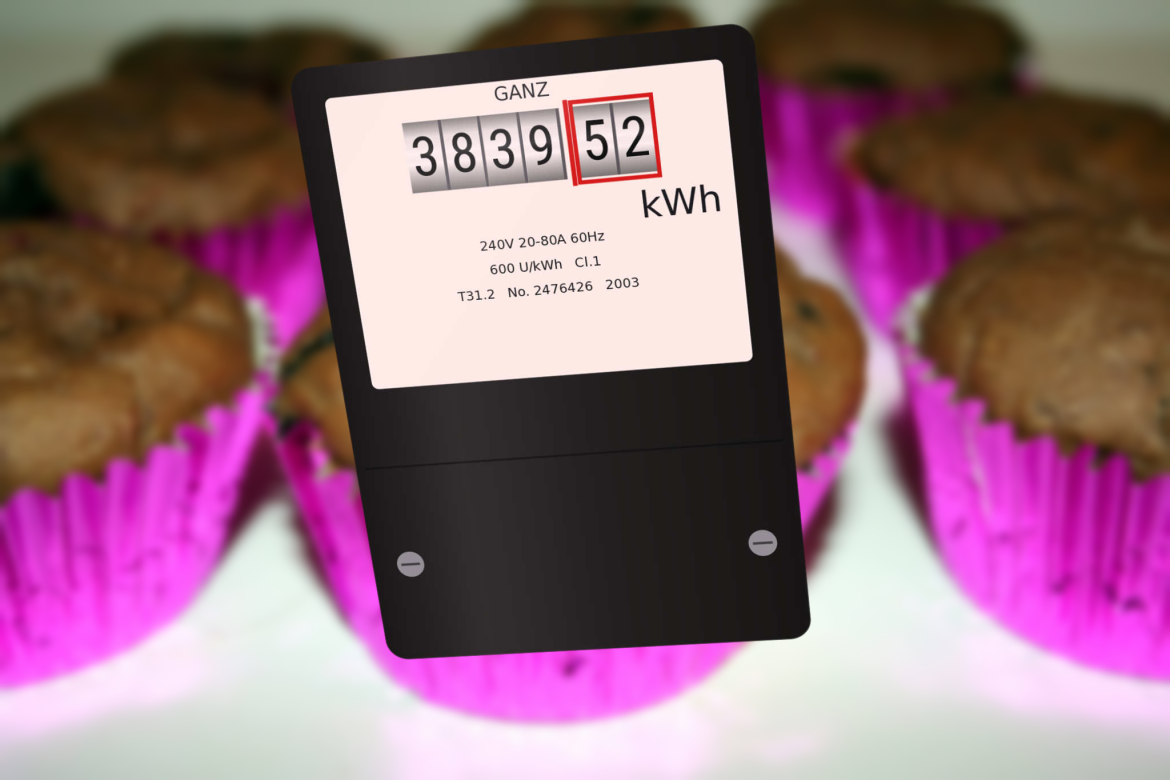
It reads {"value": 3839.52, "unit": "kWh"}
